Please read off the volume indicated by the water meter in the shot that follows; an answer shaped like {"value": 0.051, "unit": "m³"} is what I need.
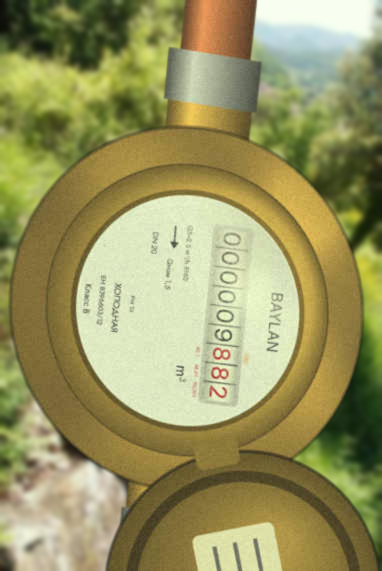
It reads {"value": 9.882, "unit": "m³"}
